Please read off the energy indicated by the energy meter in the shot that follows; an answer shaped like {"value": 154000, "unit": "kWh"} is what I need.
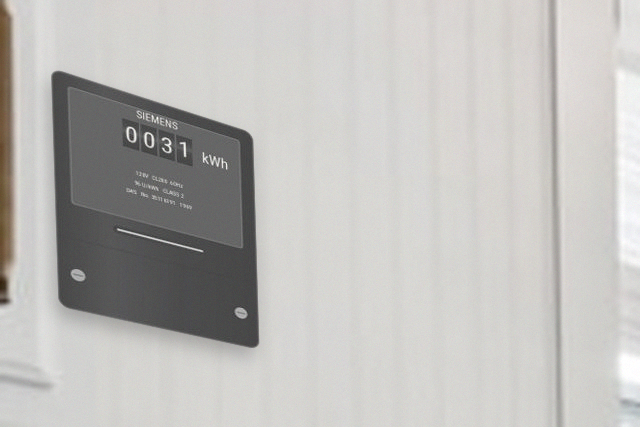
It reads {"value": 31, "unit": "kWh"}
